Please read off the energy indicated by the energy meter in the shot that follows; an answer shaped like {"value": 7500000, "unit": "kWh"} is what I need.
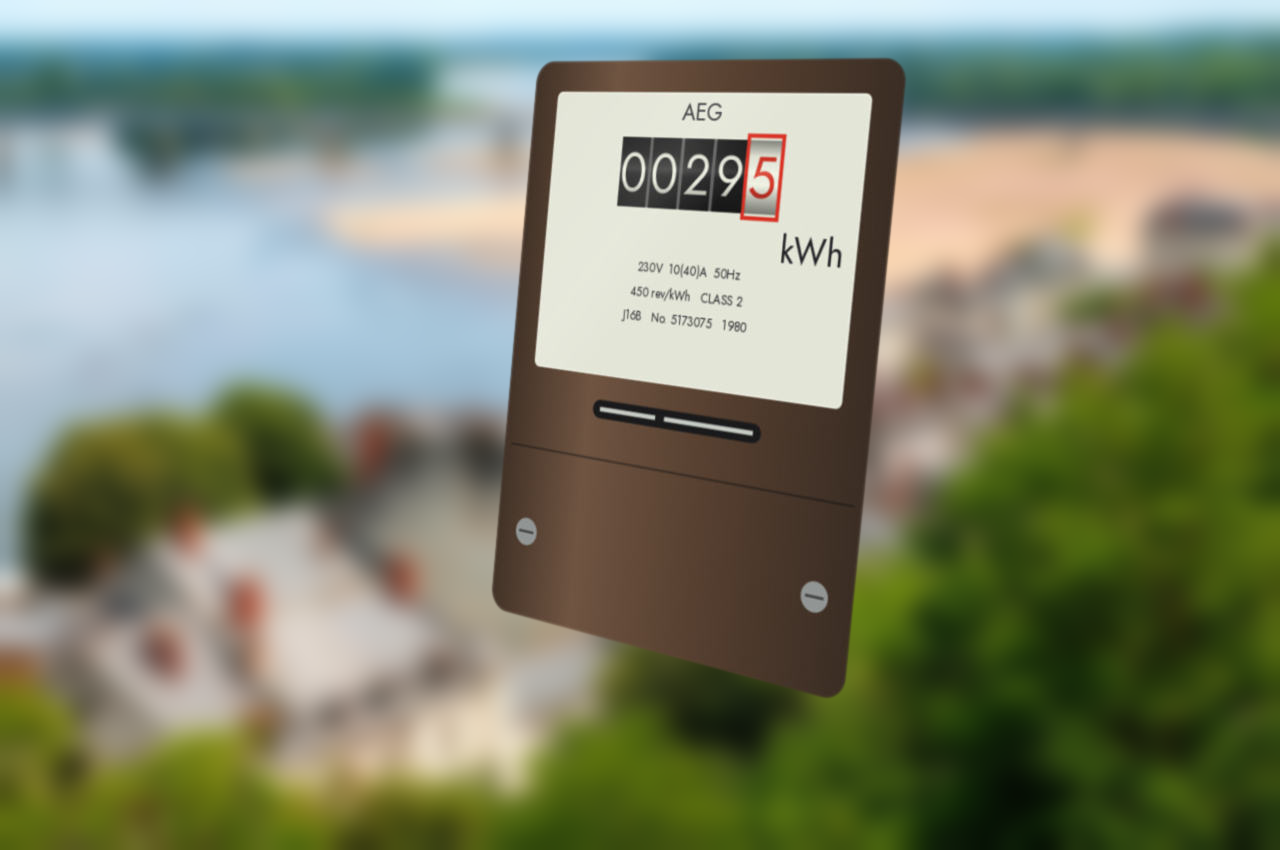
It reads {"value": 29.5, "unit": "kWh"}
